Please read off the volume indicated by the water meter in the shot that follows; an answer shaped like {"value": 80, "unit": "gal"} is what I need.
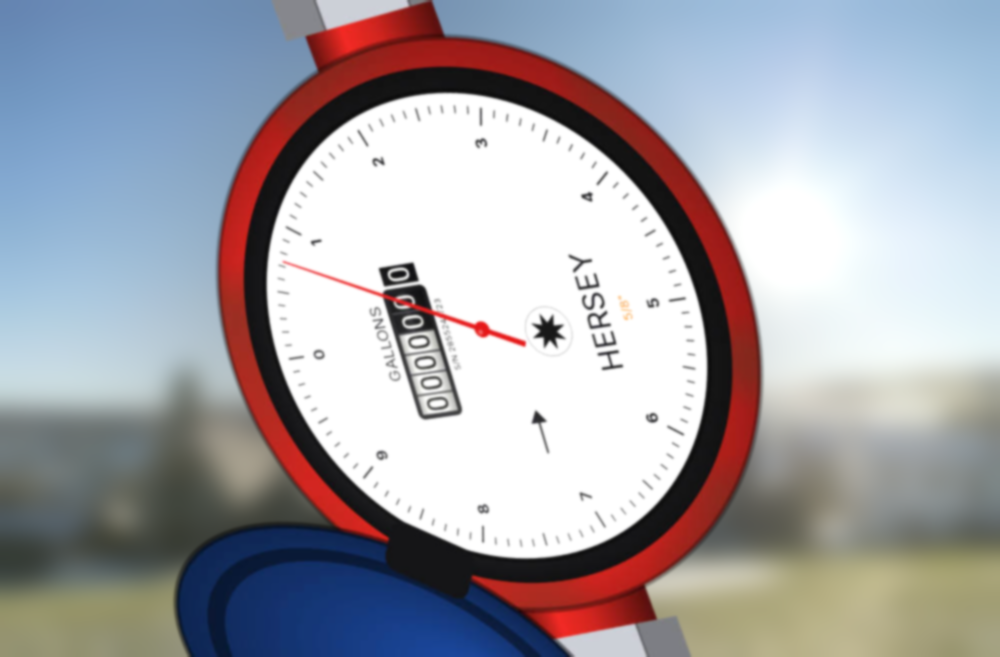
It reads {"value": 0.7, "unit": "gal"}
